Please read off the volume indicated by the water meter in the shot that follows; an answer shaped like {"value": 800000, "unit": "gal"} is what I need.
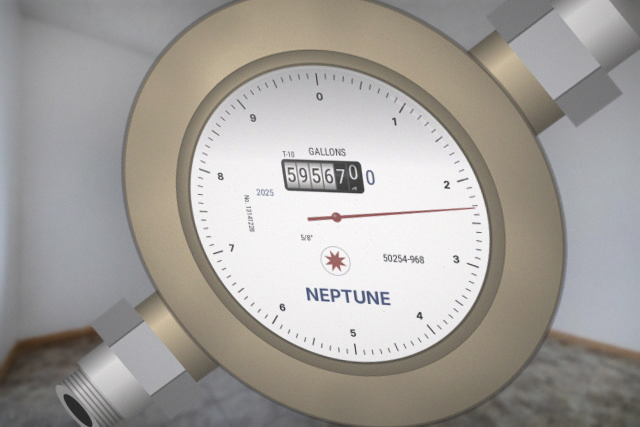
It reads {"value": 5956702.3, "unit": "gal"}
